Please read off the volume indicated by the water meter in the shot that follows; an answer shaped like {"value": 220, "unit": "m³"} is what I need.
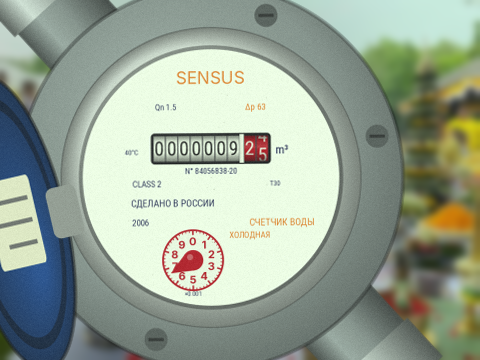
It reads {"value": 9.246, "unit": "m³"}
